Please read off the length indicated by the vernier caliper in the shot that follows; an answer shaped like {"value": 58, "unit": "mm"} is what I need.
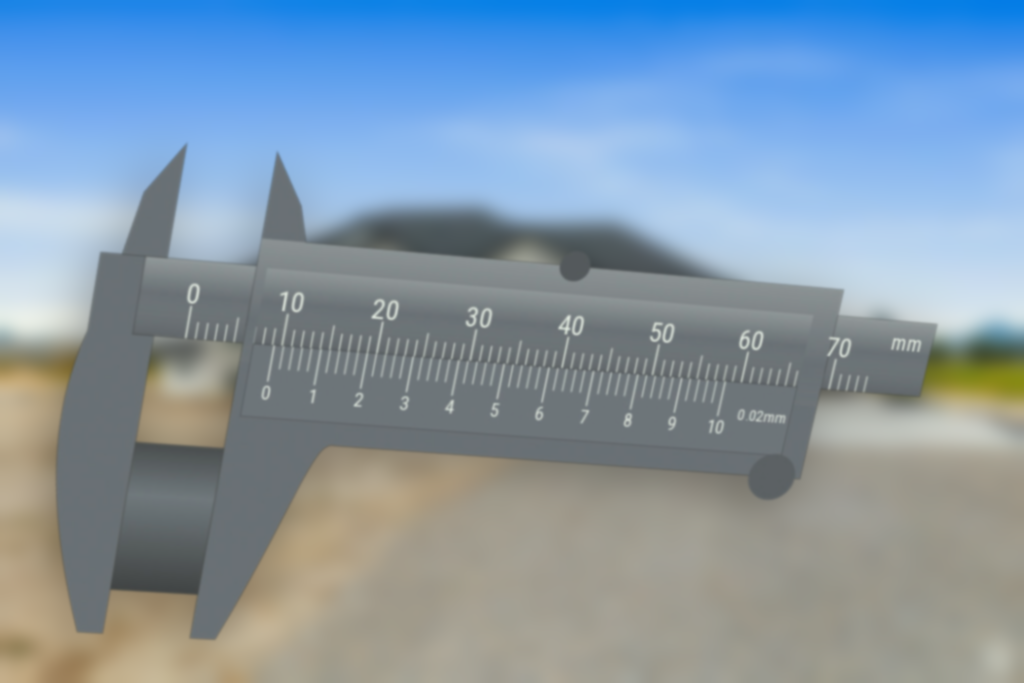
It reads {"value": 9.2, "unit": "mm"}
